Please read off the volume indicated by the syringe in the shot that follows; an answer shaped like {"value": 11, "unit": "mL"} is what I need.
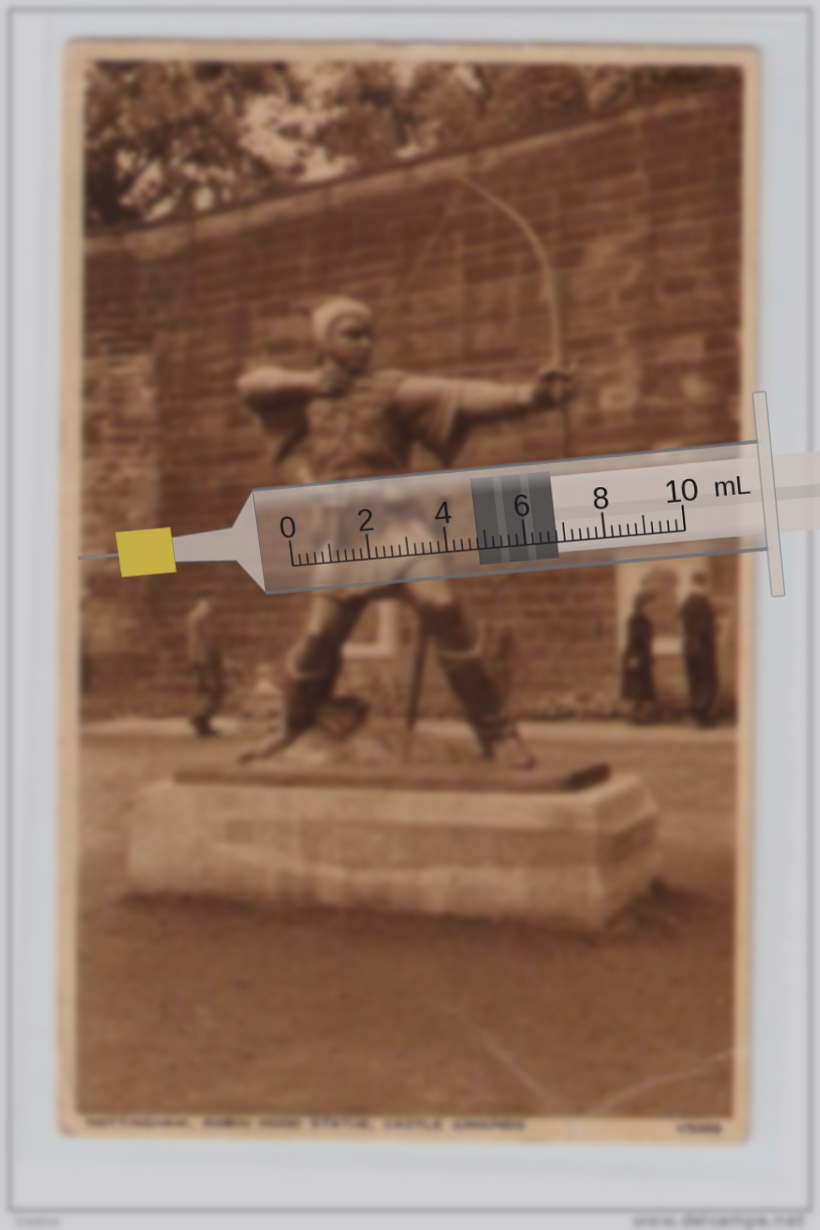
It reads {"value": 4.8, "unit": "mL"}
